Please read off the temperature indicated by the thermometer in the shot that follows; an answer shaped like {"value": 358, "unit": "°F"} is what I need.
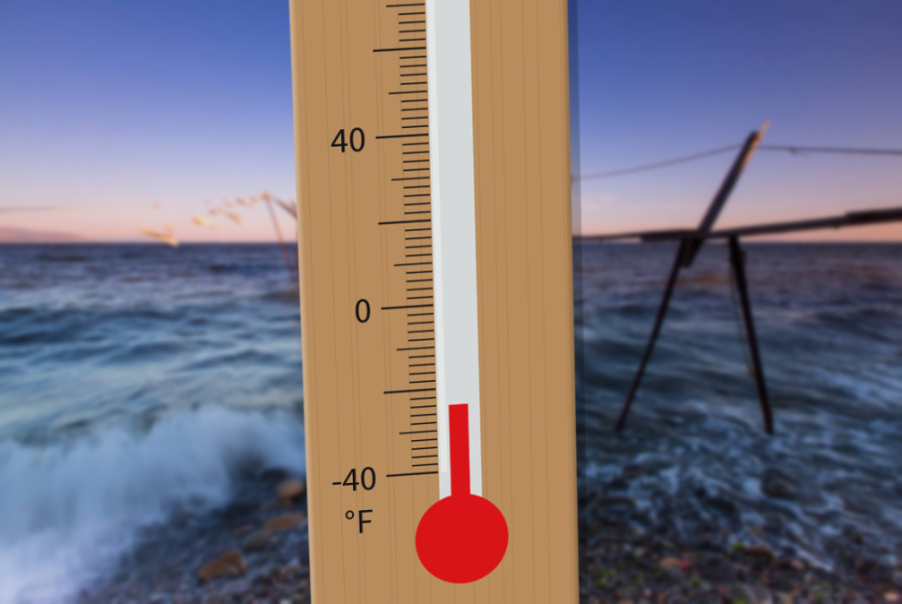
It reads {"value": -24, "unit": "°F"}
